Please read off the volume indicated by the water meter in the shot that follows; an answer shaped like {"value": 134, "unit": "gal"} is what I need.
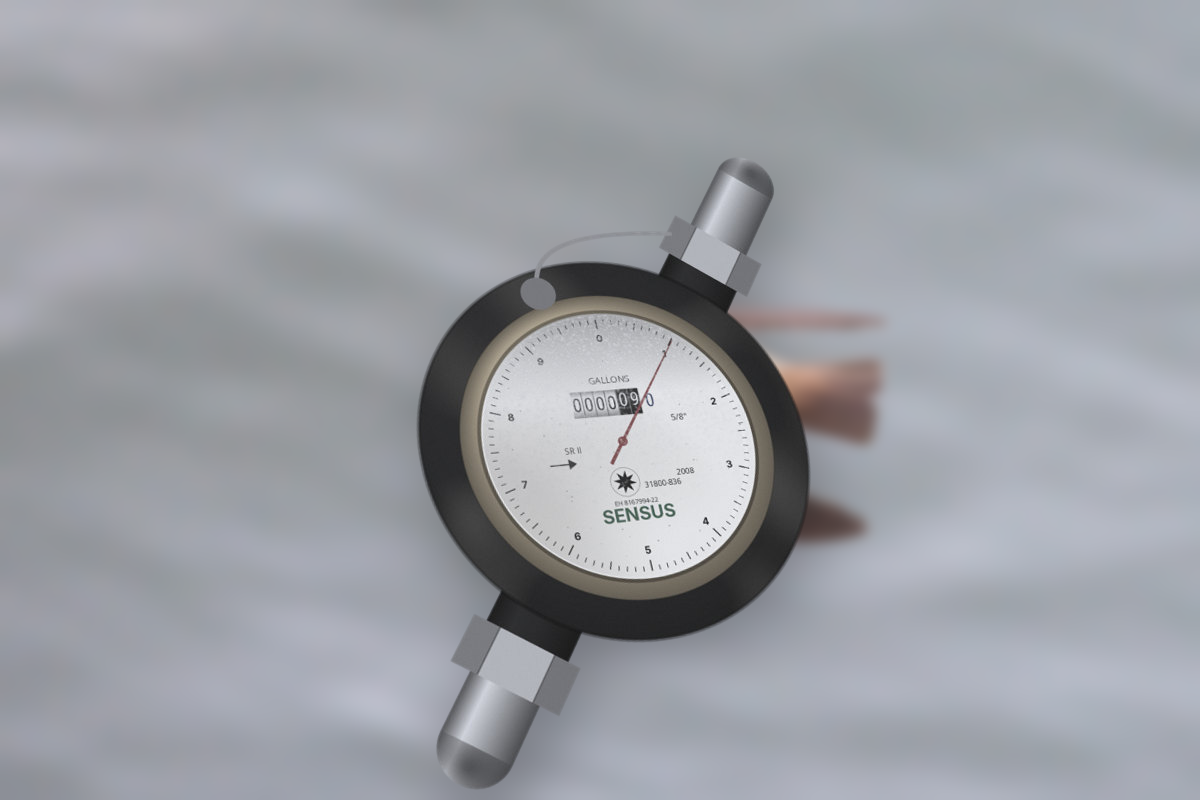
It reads {"value": 91.0, "unit": "gal"}
